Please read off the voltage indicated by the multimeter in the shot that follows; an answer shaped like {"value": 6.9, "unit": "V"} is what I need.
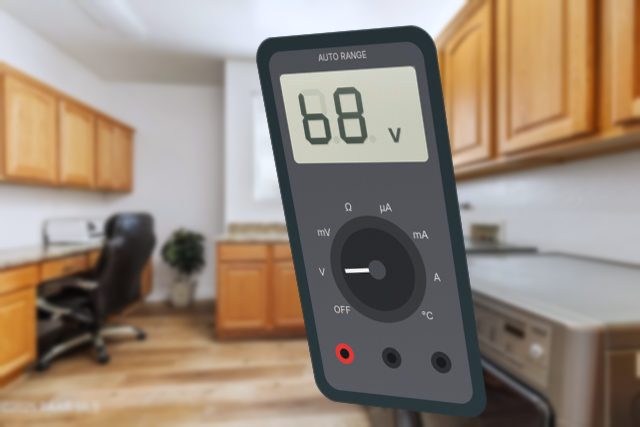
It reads {"value": 68, "unit": "V"}
